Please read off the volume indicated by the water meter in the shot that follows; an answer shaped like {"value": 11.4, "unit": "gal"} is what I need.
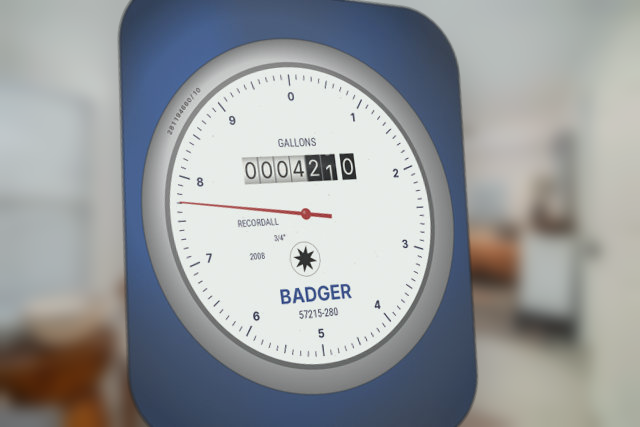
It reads {"value": 4207.7, "unit": "gal"}
